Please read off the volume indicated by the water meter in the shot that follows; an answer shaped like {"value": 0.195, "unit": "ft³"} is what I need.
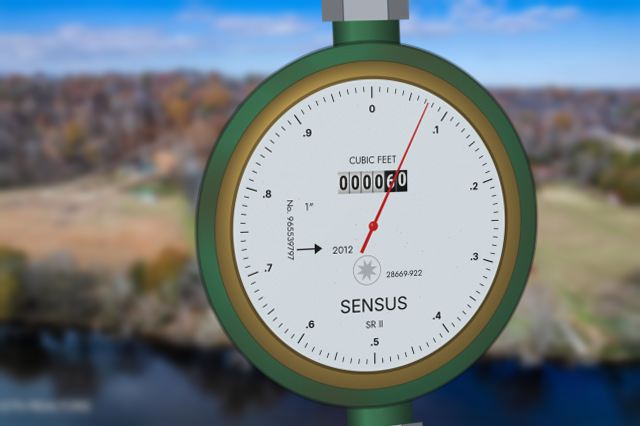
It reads {"value": 60.07, "unit": "ft³"}
